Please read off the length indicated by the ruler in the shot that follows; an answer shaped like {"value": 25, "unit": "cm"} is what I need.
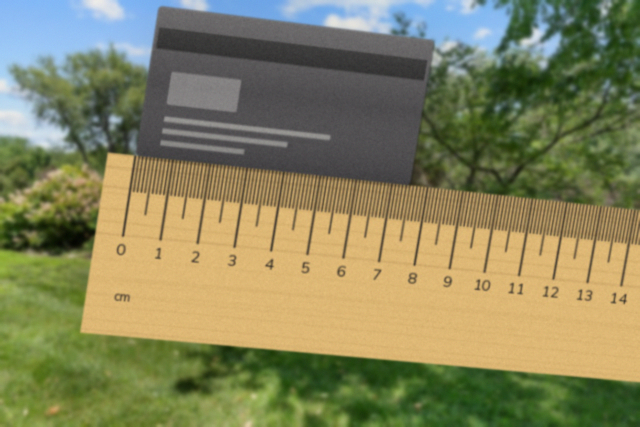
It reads {"value": 7.5, "unit": "cm"}
